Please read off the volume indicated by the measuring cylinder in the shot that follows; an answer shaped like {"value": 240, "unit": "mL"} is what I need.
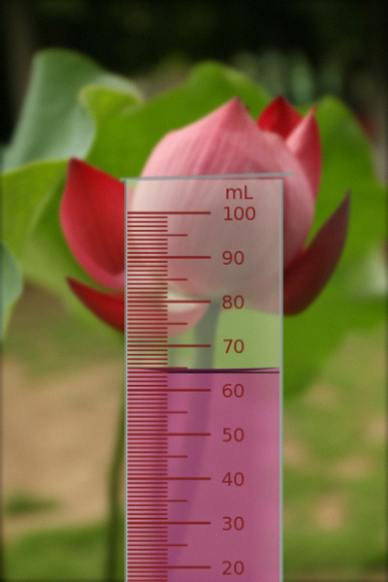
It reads {"value": 64, "unit": "mL"}
